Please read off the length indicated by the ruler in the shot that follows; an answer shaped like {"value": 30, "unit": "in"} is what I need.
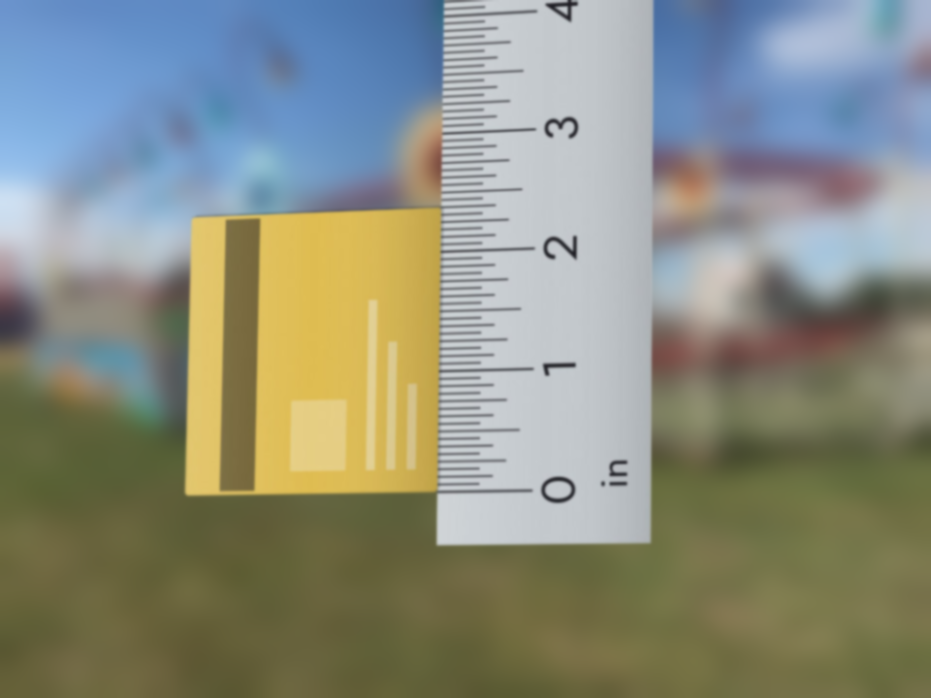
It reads {"value": 2.375, "unit": "in"}
